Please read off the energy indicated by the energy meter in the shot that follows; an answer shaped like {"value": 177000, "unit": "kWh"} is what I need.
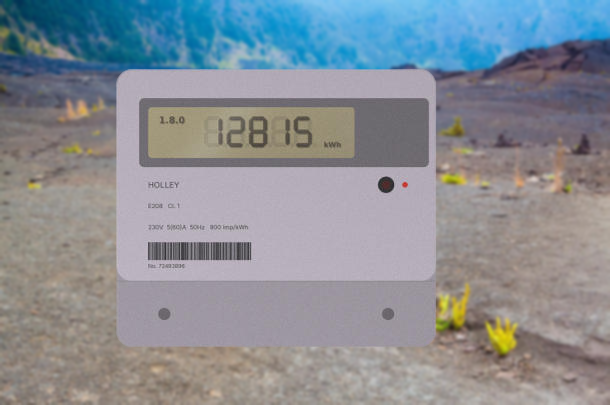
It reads {"value": 12815, "unit": "kWh"}
